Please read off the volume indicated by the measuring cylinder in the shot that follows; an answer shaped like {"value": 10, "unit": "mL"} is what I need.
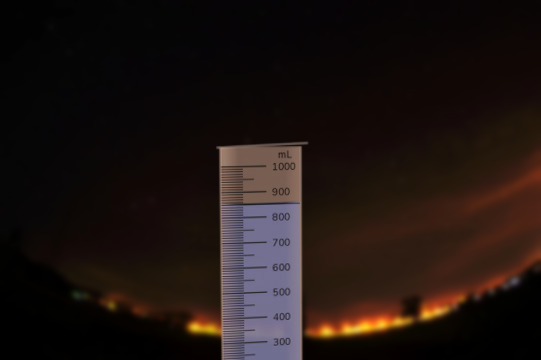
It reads {"value": 850, "unit": "mL"}
